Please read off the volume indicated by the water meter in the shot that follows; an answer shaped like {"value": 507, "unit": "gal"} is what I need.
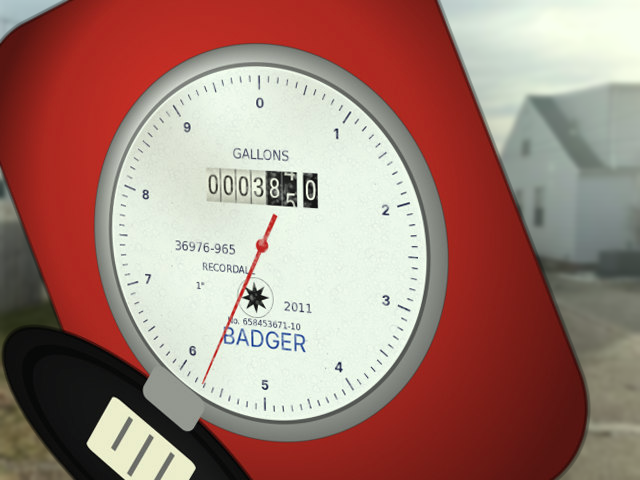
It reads {"value": 3845.7, "unit": "gal"}
